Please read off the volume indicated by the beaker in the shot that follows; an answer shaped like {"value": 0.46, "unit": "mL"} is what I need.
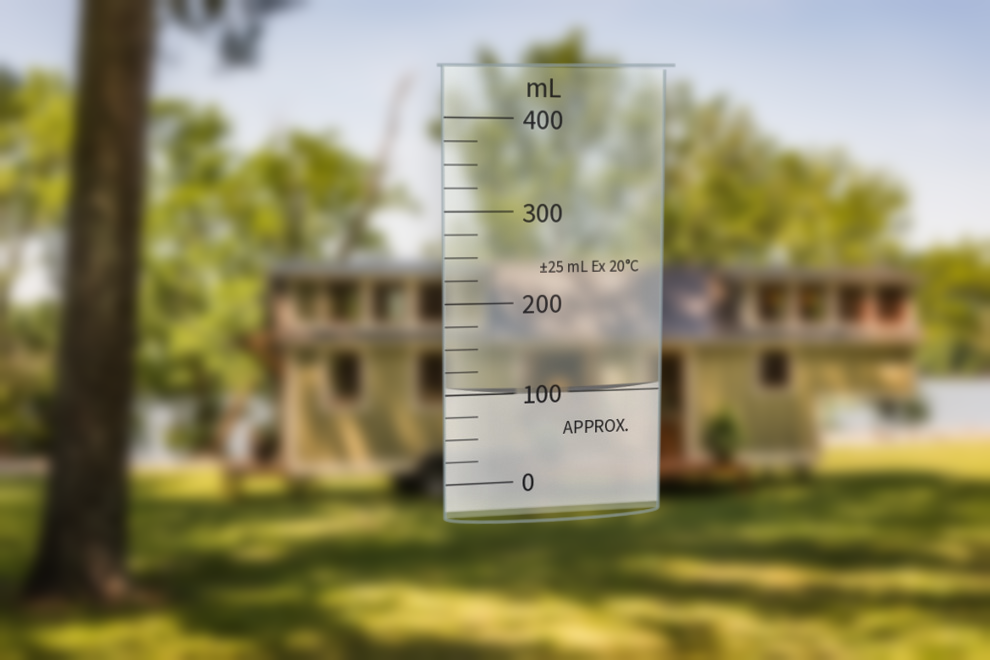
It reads {"value": 100, "unit": "mL"}
